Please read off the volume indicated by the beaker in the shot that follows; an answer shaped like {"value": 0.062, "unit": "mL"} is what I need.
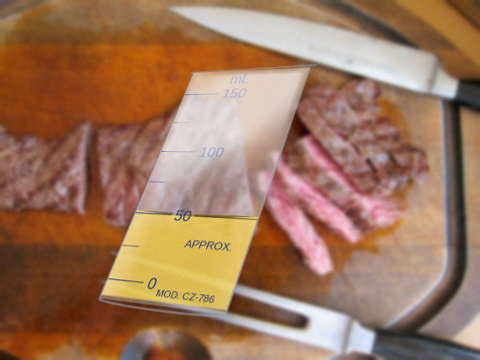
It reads {"value": 50, "unit": "mL"}
